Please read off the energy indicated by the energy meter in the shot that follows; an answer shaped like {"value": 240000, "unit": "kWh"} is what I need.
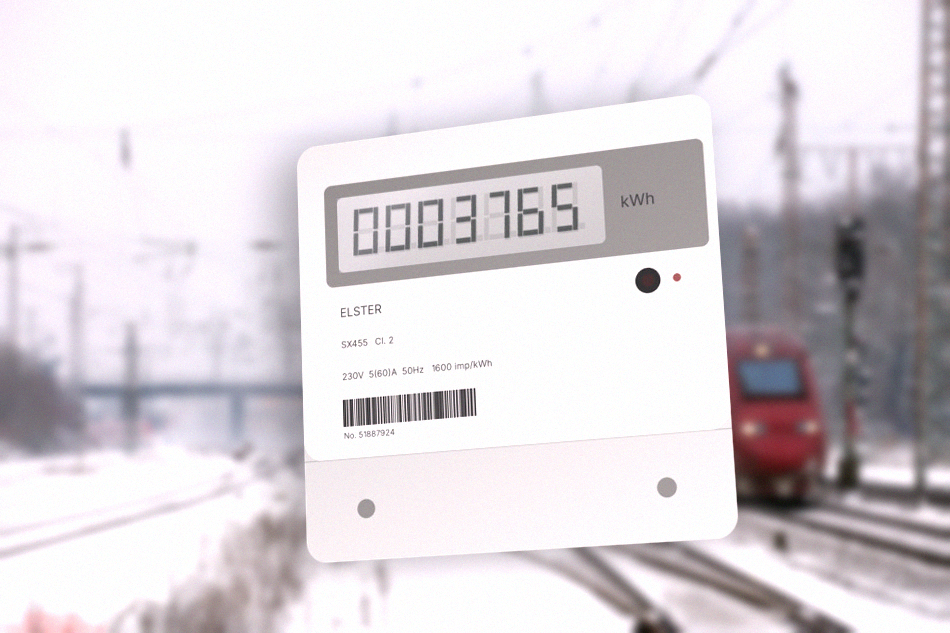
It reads {"value": 3765, "unit": "kWh"}
